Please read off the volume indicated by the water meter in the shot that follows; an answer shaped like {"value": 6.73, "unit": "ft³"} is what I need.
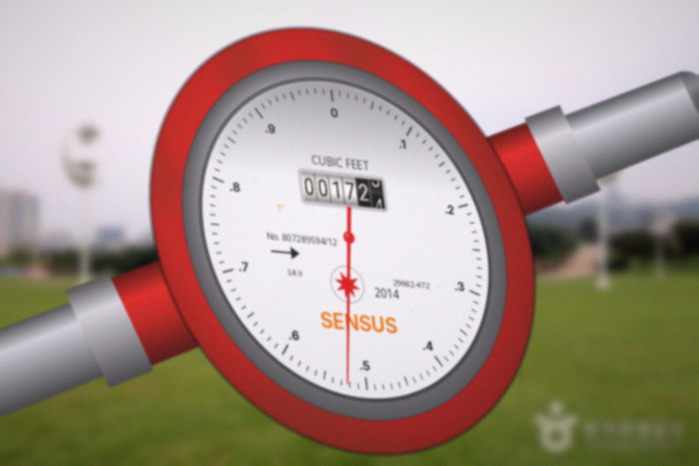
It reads {"value": 1723.52, "unit": "ft³"}
